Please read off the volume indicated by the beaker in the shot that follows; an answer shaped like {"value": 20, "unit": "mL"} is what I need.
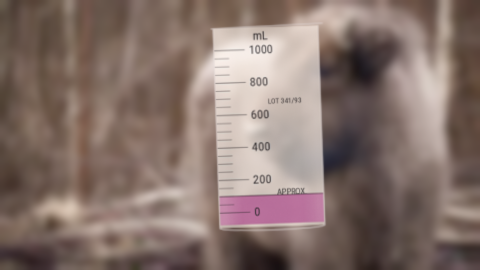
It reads {"value": 100, "unit": "mL"}
